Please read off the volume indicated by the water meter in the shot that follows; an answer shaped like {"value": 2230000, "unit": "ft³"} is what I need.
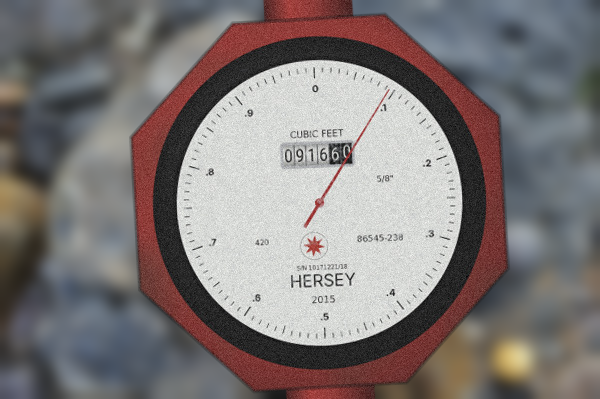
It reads {"value": 91660.09, "unit": "ft³"}
